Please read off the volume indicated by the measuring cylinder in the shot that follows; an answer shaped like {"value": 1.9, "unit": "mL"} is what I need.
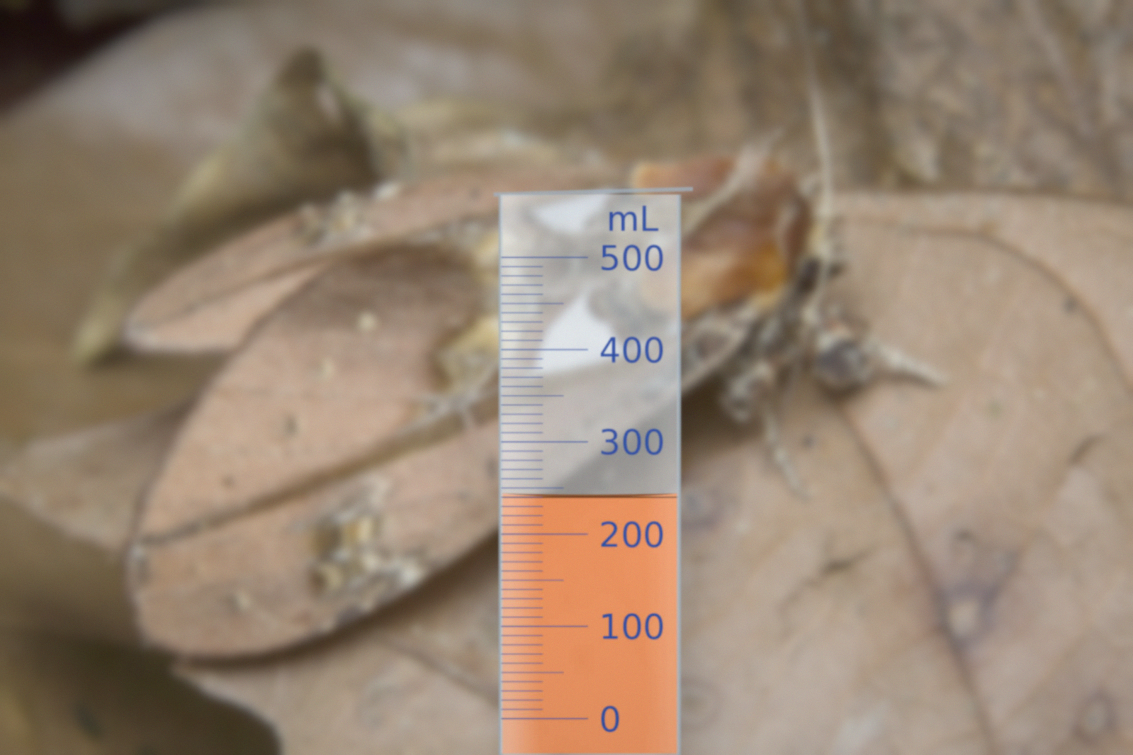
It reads {"value": 240, "unit": "mL"}
